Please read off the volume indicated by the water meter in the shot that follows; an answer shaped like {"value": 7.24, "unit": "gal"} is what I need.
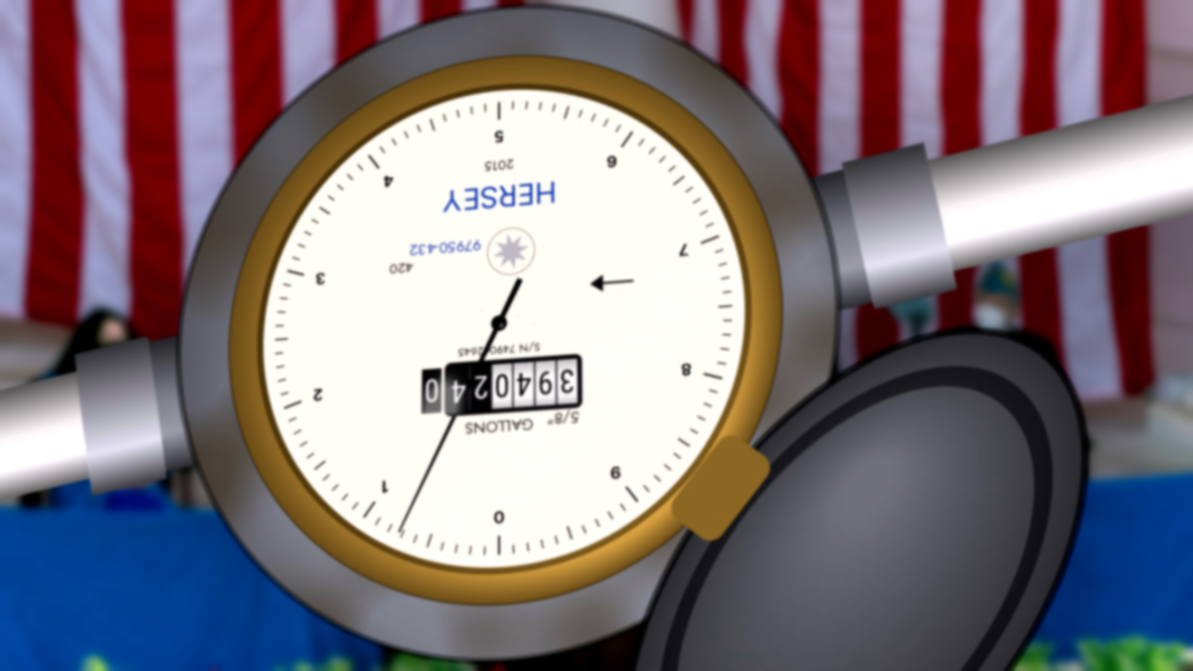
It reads {"value": 3940240.7, "unit": "gal"}
